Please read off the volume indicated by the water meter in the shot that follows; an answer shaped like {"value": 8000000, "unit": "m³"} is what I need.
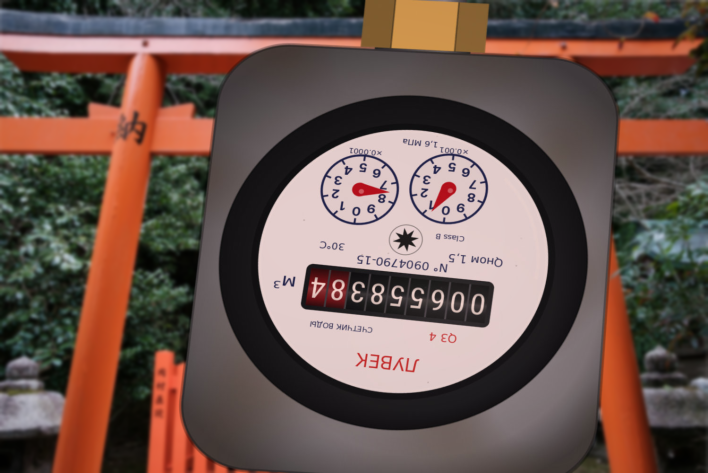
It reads {"value": 65583.8407, "unit": "m³"}
